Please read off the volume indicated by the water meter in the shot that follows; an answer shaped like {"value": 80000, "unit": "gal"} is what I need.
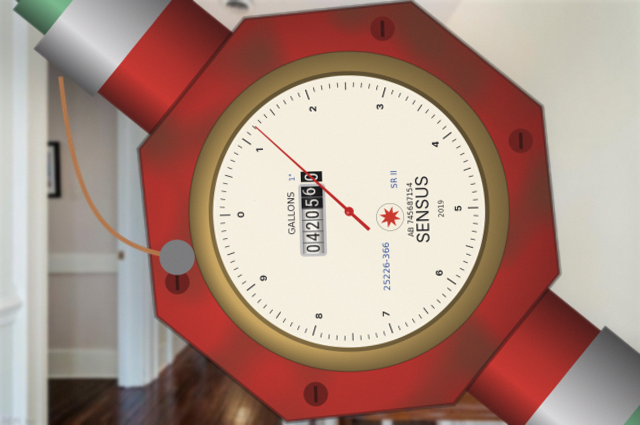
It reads {"value": 420561.2, "unit": "gal"}
